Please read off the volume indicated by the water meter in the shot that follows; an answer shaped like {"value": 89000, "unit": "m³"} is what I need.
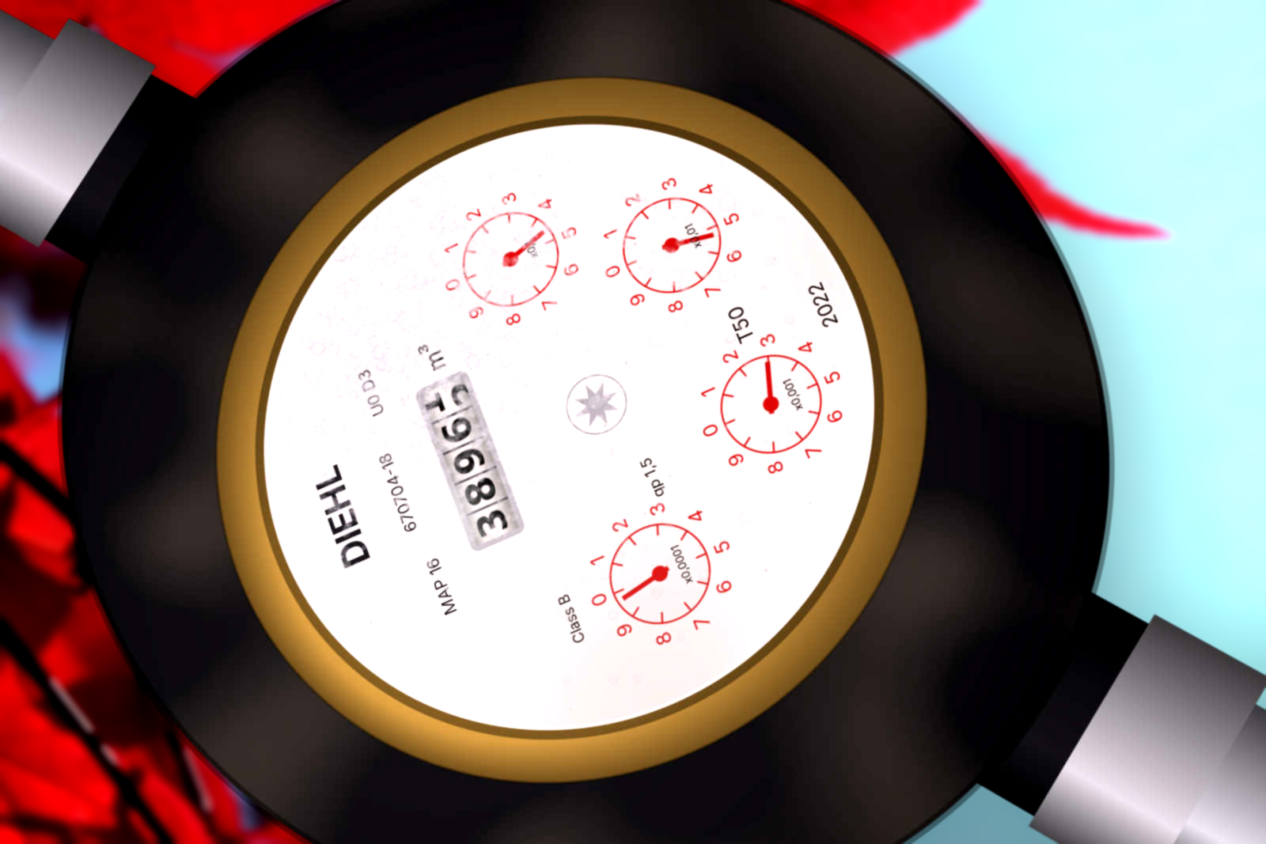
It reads {"value": 38961.4529, "unit": "m³"}
